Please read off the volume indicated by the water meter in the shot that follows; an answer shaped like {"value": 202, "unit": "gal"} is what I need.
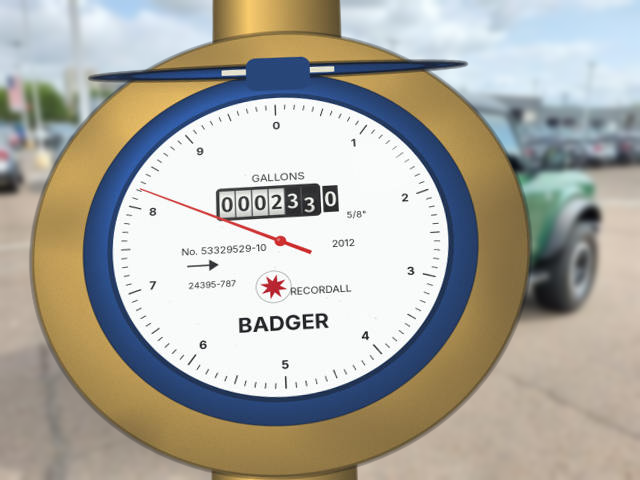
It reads {"value": 2328.2, "unit": "gal"}
